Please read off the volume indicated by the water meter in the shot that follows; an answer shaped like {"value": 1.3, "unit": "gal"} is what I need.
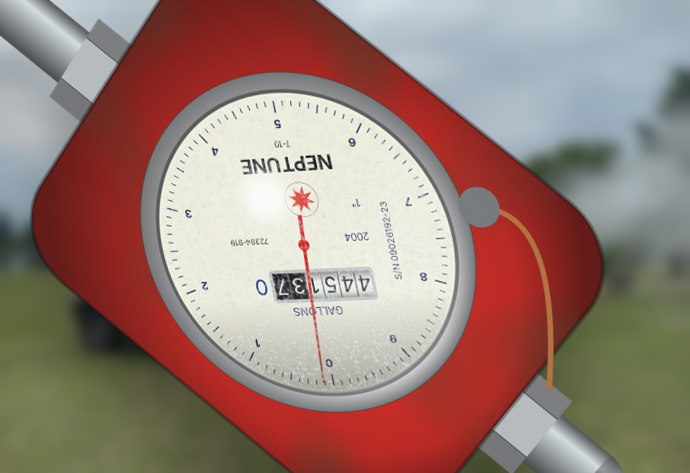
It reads {"value": 4451370.1, "unit": "gal"}
